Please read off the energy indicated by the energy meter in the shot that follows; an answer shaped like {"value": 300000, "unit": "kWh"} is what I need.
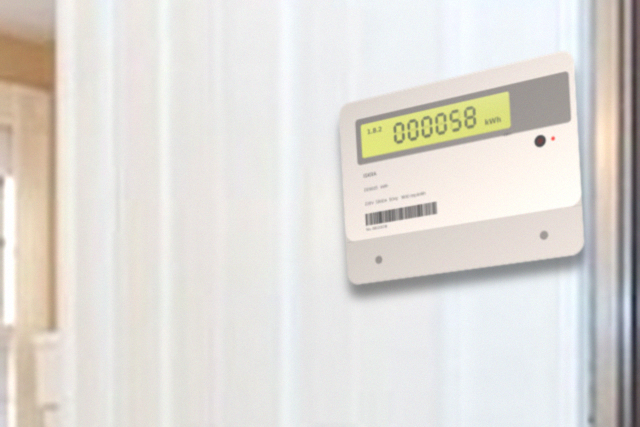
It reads {"value": 58, "unit": "kWh"}
